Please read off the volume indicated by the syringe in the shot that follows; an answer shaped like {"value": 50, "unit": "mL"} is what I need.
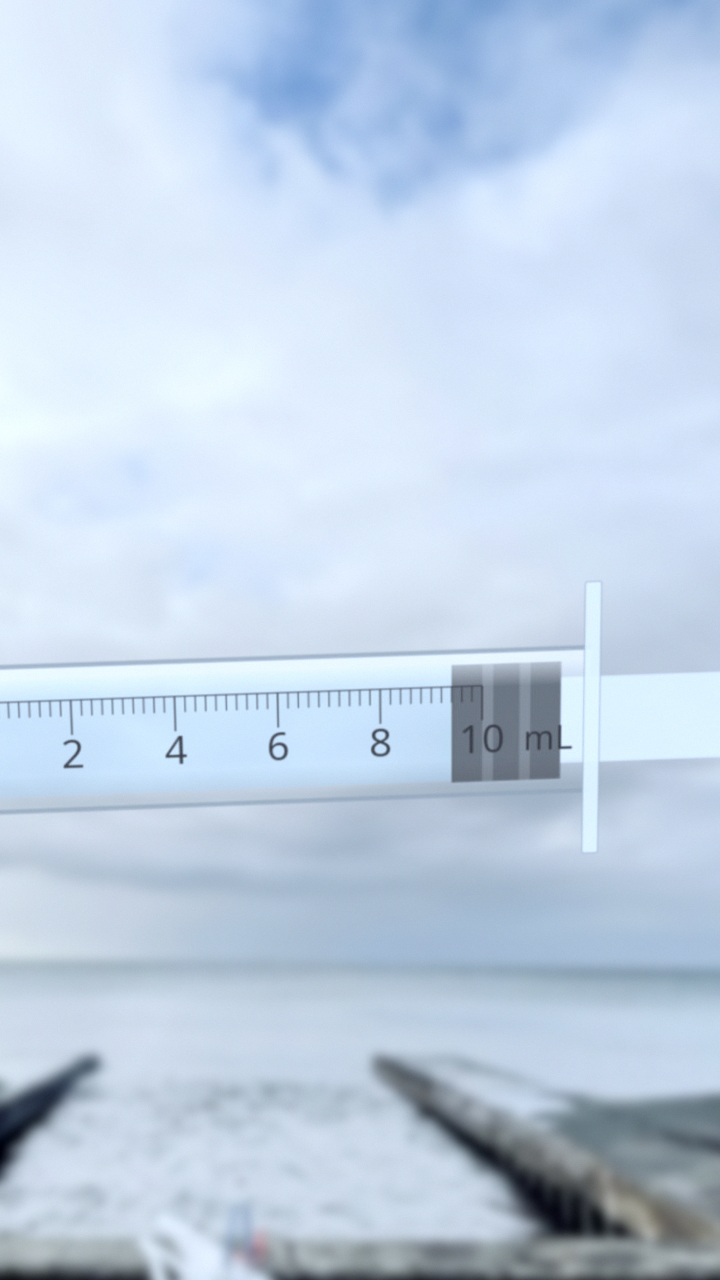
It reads {"value": 9.4, "unit": "mL"}
